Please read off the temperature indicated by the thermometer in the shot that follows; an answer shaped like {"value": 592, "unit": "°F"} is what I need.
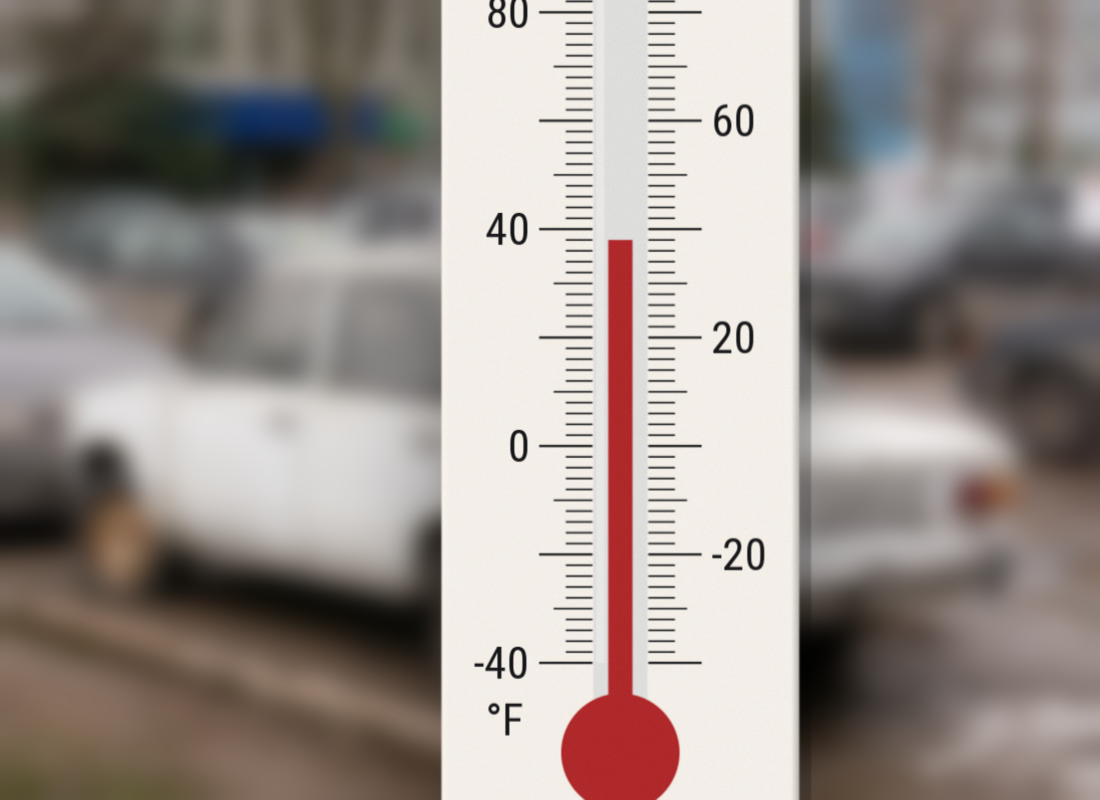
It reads {"value": 38, "unit": "°F"}
